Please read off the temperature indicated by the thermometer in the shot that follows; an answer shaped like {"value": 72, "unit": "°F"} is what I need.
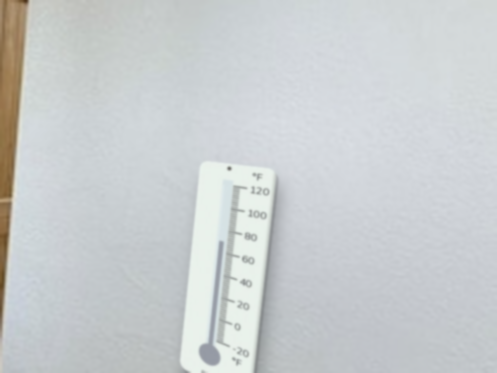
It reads {"value": 70, "unit": "°F"}
